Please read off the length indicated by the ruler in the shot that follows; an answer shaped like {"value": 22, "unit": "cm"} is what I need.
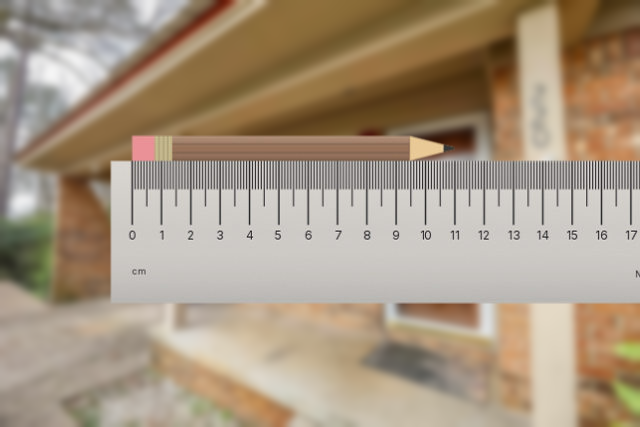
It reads {"value": 11, "unit": "cm"}
